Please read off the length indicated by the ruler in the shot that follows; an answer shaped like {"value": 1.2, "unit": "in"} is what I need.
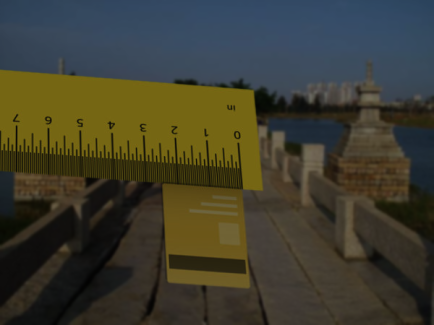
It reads {"value": 2.5, "unit": "in"}
